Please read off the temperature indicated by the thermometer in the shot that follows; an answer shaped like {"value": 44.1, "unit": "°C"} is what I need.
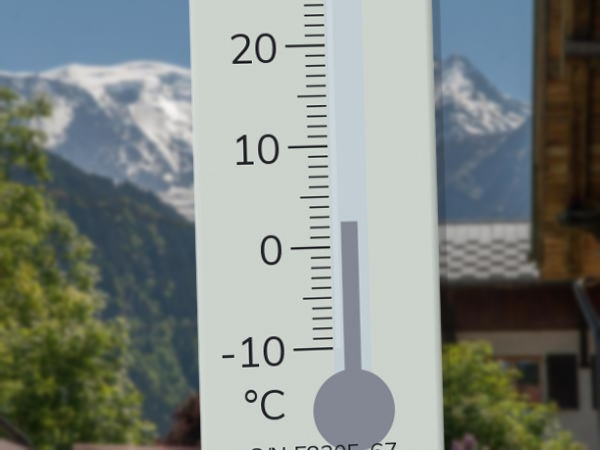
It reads {"value": 2.5, "unit": "°C"}
